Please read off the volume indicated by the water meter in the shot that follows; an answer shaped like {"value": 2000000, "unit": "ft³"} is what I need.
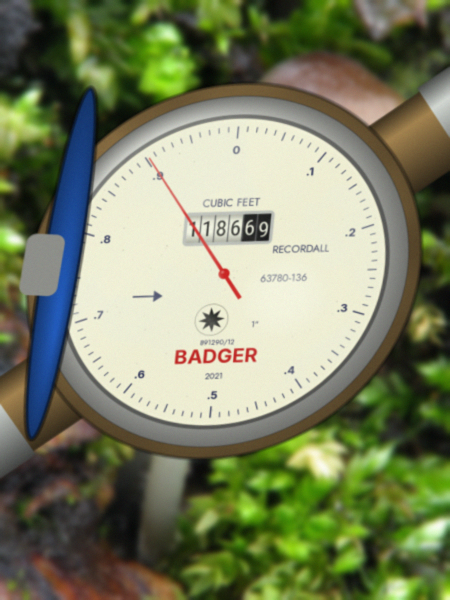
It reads {"value": 118668.90, "unit": "ft³"}
